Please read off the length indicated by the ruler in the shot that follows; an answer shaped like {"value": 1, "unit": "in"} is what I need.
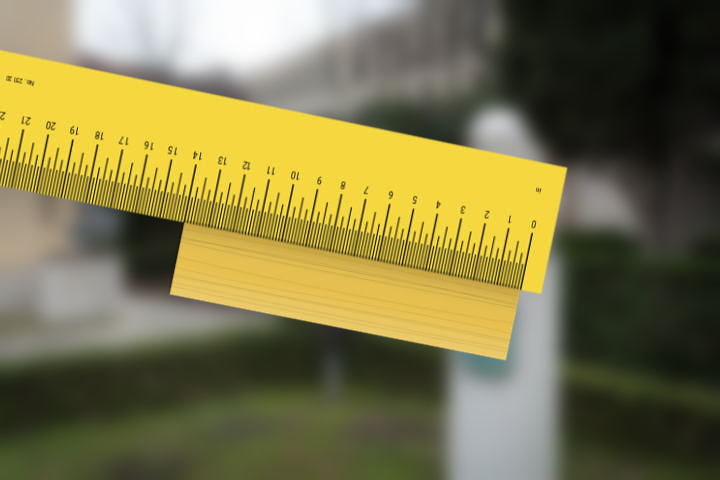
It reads {"value": 14, "unit": "in"}
